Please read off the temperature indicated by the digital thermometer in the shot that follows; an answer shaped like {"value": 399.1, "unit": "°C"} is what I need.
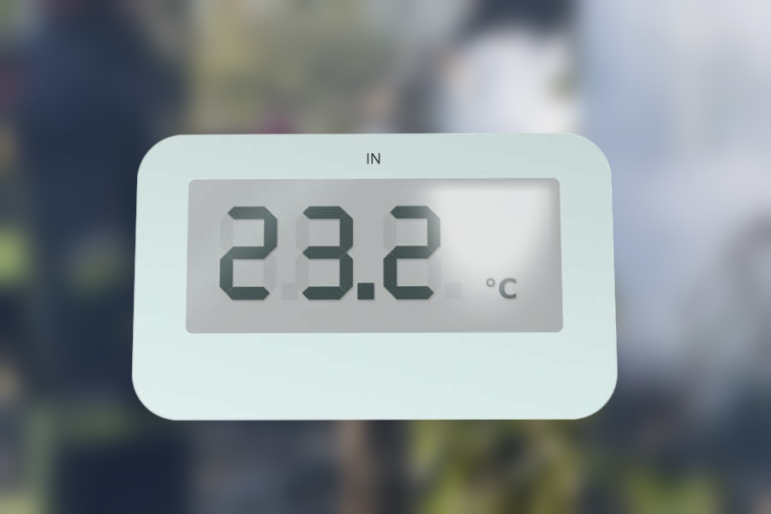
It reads {"value": 23.2, "unit": "°C"}
